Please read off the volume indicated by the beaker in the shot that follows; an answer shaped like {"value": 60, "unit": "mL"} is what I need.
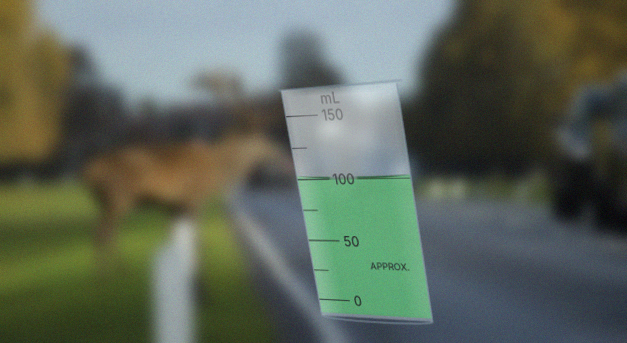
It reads {"value": 100, "unit": "mL"}
